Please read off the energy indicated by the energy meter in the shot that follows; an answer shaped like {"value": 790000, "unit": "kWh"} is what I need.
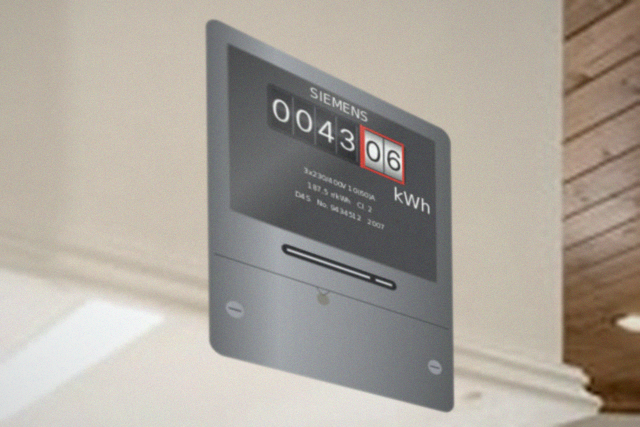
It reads {"value": 43.06, "unit": "kWh"}
